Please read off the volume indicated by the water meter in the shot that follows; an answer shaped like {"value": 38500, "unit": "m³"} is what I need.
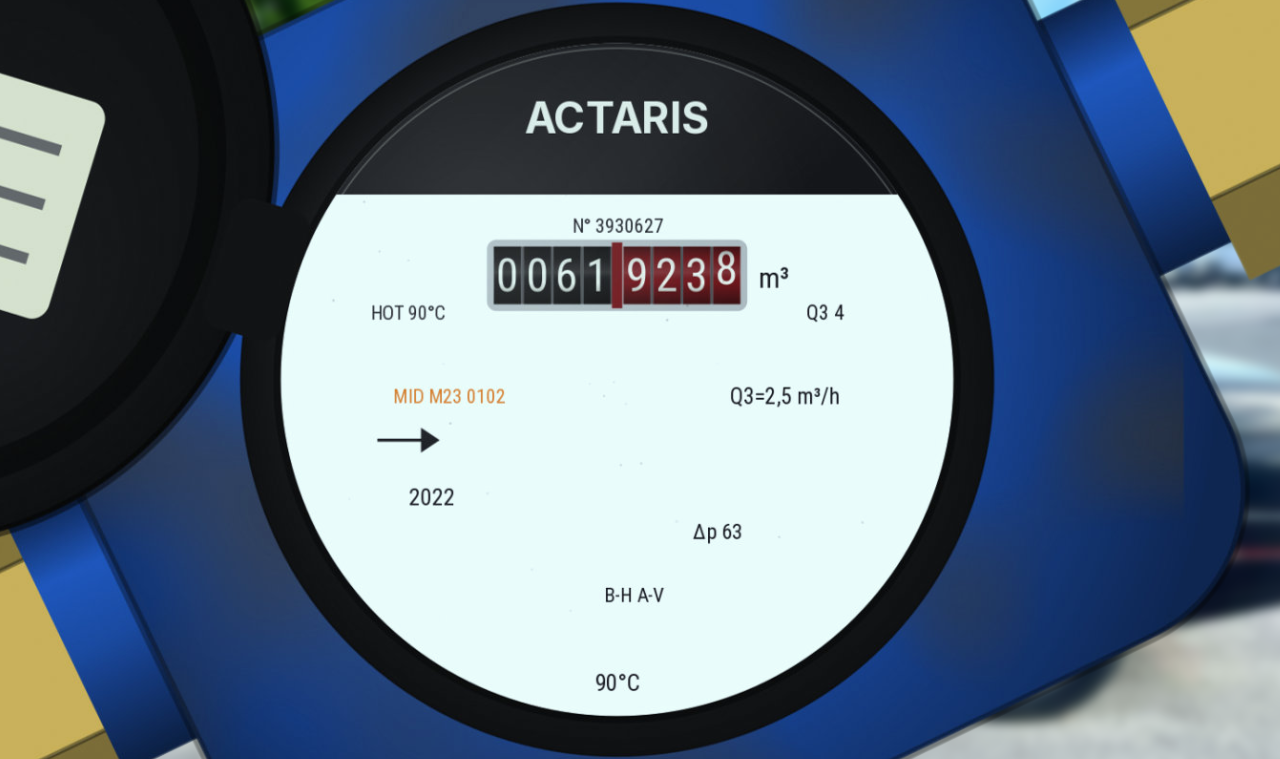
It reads {"value": 61.9238, "unit": "m³"}
